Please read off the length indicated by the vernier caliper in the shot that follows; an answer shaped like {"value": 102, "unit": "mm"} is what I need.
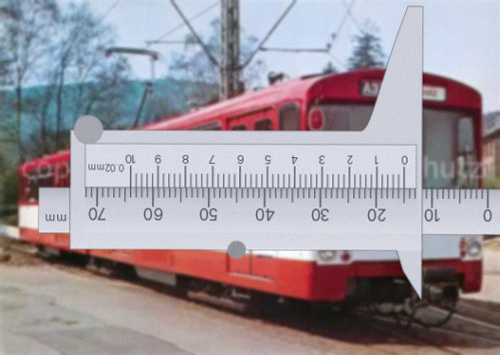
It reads {"value": 15.0, "unit": "mm"}
